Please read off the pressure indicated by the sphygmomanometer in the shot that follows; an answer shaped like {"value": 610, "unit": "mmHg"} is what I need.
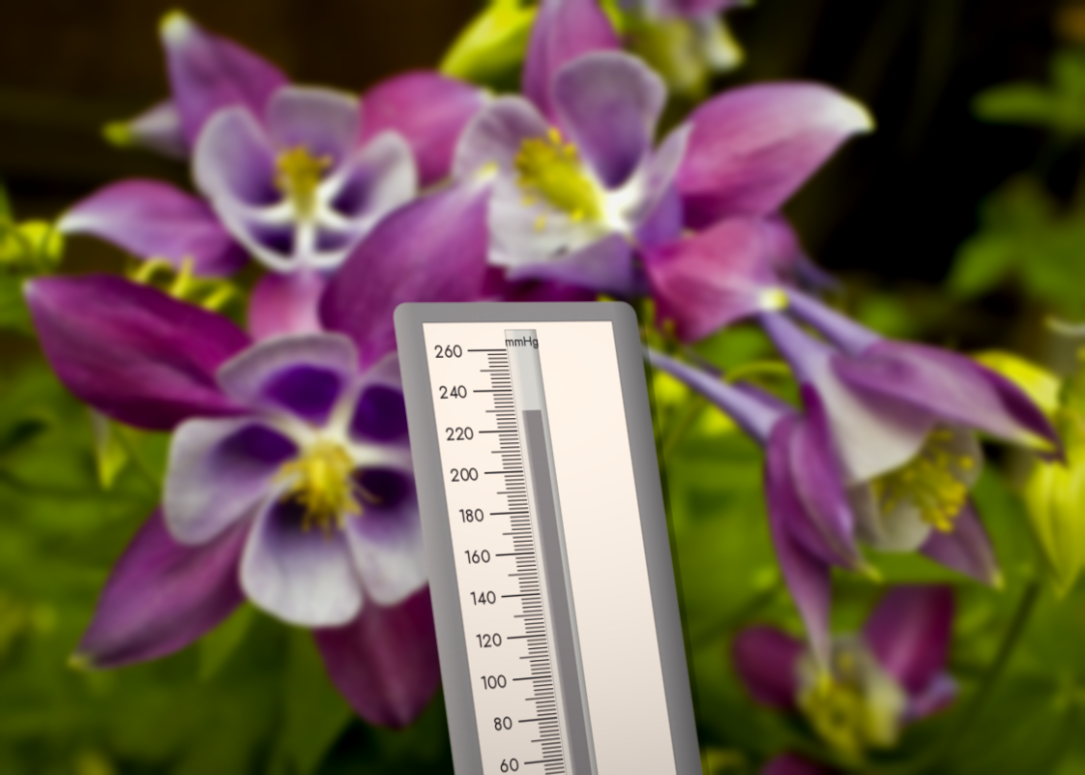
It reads {"value": 230, "unit": "mmHg"}
